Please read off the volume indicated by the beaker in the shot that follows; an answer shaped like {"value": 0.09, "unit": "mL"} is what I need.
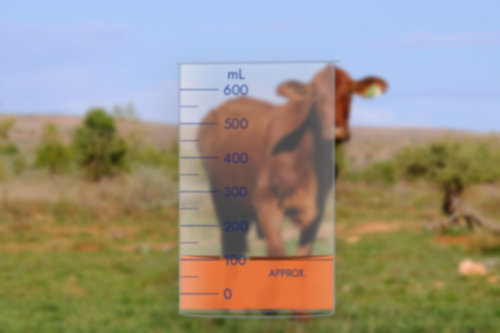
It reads {"value": 100, "unit": "mL"}
